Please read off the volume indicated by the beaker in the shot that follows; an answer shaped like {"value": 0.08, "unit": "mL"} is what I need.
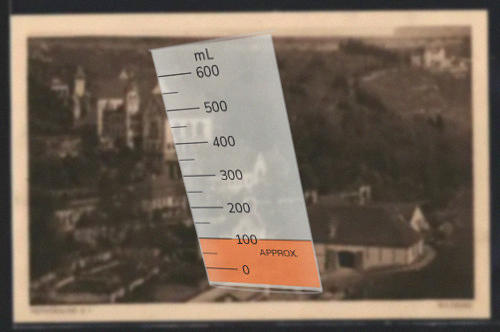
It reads {"value": 100, "unit": "mL"}
